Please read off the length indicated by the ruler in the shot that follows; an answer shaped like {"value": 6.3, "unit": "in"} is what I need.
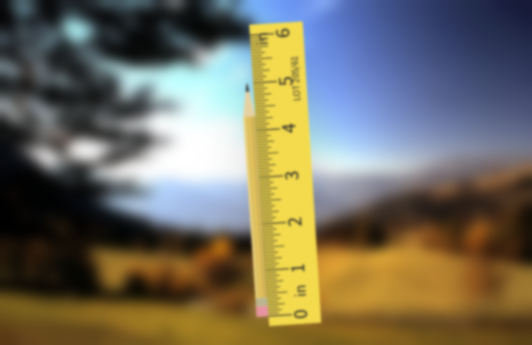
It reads {"value": 5, "unit": "in"}
